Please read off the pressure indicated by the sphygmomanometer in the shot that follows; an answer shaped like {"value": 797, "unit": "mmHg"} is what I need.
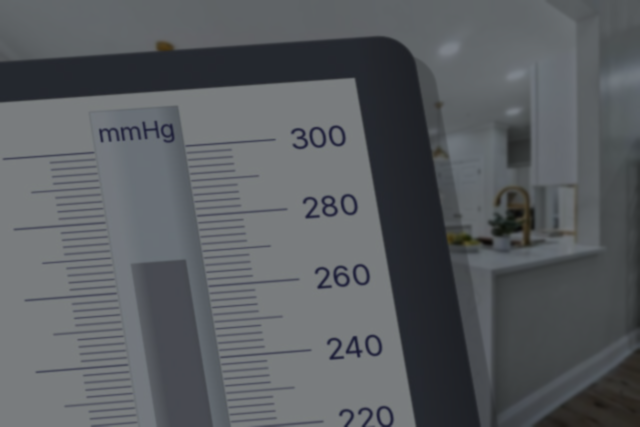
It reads {"value": 268, "unit": "mmHg"}
